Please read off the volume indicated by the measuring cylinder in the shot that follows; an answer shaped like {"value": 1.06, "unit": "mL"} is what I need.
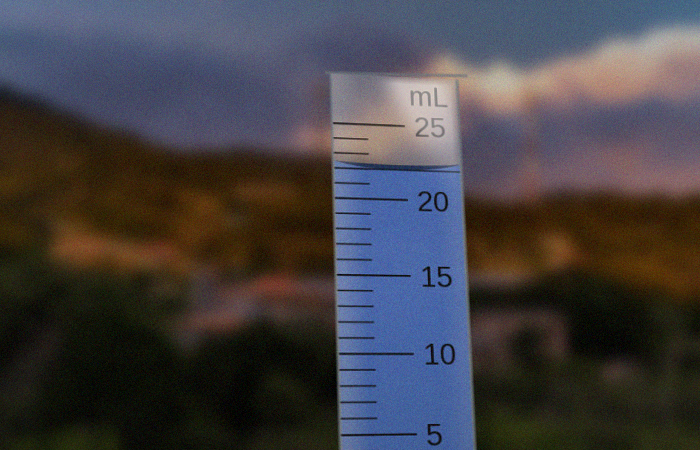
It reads {"value": 22, "unit": "mL"}
